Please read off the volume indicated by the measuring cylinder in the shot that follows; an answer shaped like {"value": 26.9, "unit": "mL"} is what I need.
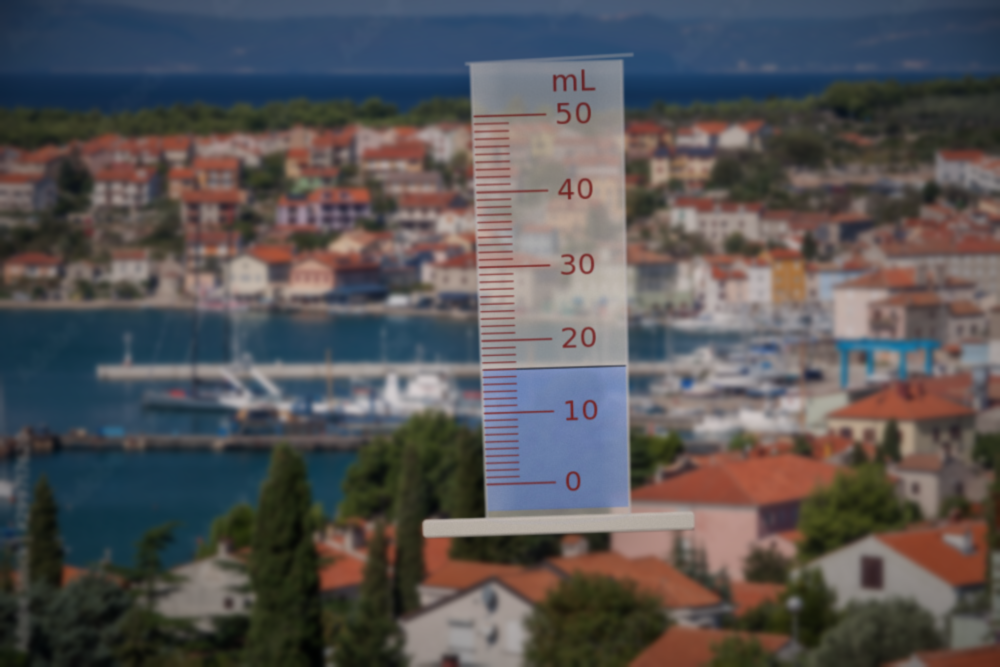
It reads {"value": 16, "unit": "mL"}
